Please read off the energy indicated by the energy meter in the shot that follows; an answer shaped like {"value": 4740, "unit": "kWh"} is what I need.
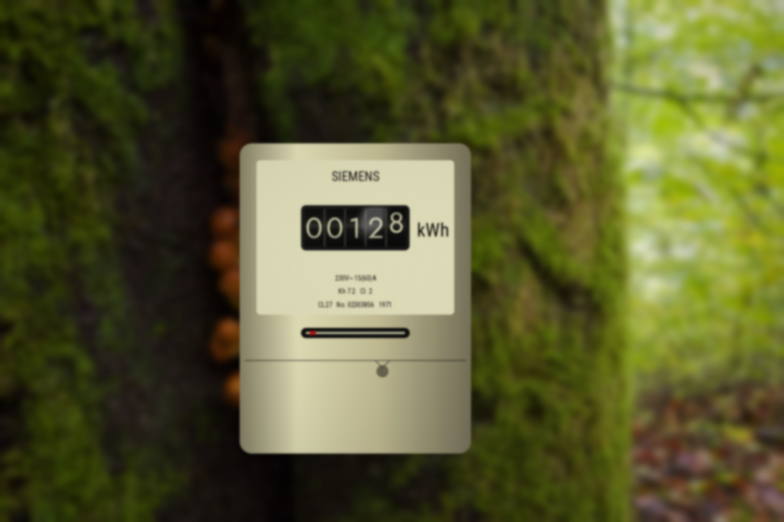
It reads {"value": 128, "unit": "kWh"}
